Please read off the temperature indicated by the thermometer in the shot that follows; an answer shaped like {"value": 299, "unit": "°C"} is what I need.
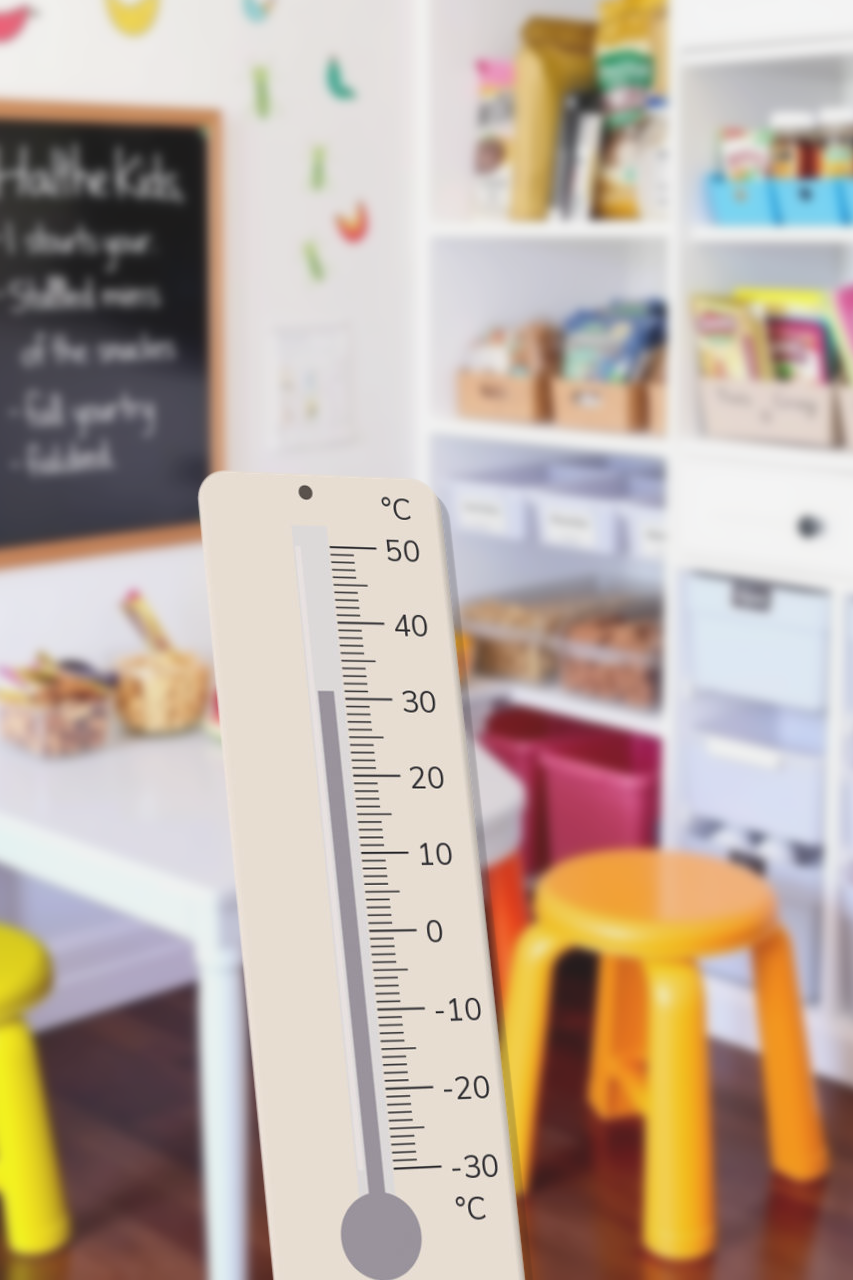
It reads {"value": 31, "unit": "°C"}
